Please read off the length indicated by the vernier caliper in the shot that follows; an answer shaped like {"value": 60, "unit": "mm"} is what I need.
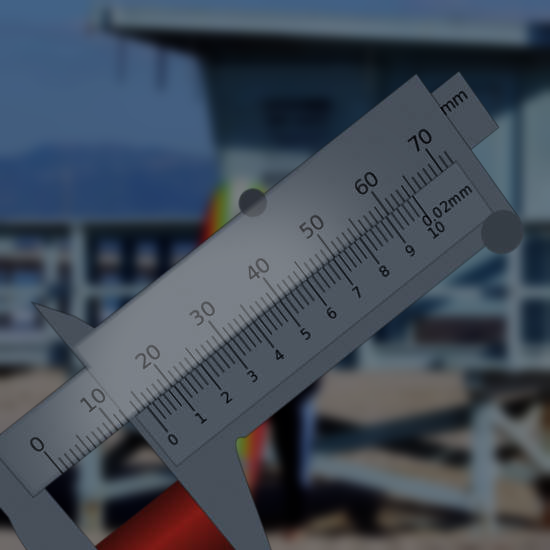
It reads {"value": 15.4, "unit": "mm"}
